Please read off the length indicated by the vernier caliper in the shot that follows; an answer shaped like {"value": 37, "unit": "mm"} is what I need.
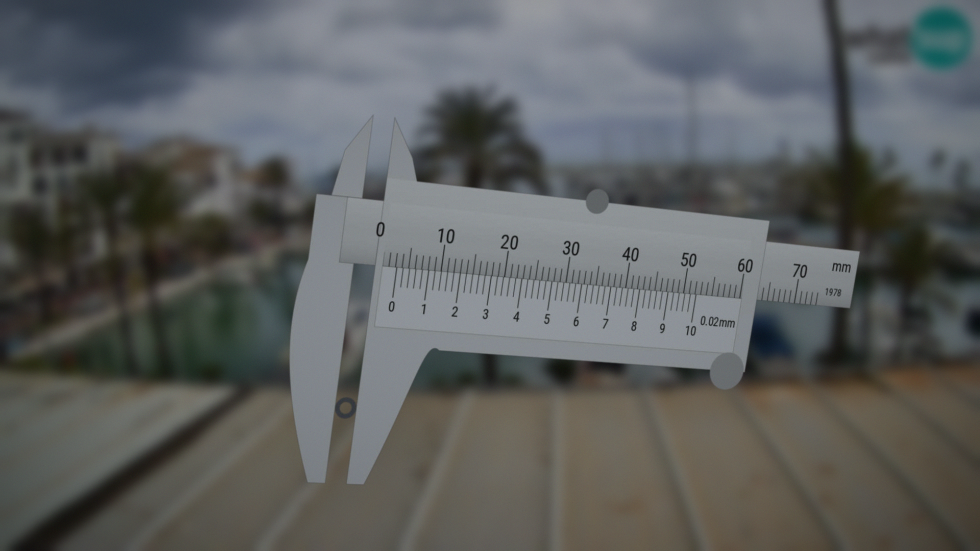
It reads {"value": 3.2, "unit": "mm"}
